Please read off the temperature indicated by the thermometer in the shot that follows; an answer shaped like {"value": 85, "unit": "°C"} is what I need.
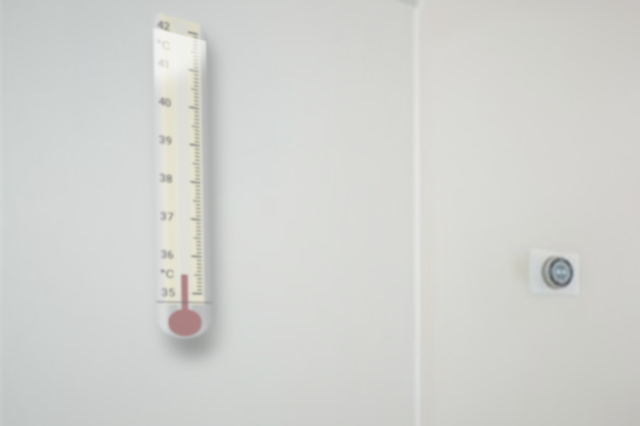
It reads {"value": 35.5, "unit": "°C"}
